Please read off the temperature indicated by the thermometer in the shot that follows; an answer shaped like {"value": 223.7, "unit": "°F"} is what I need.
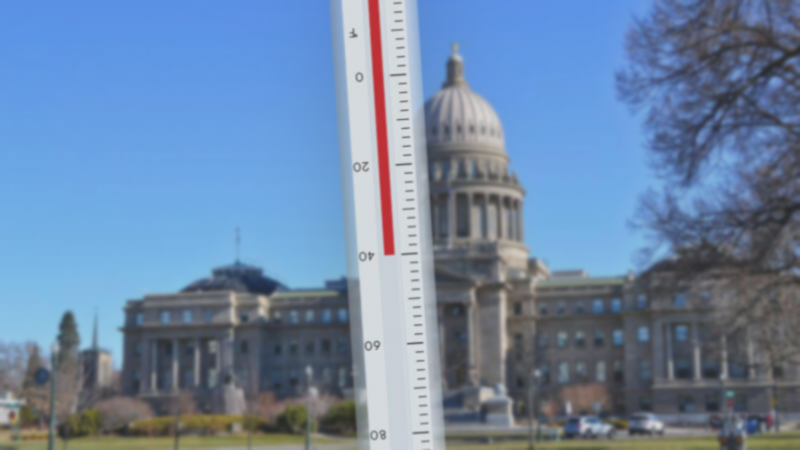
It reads {"value": 40, "unit": "°F"}
